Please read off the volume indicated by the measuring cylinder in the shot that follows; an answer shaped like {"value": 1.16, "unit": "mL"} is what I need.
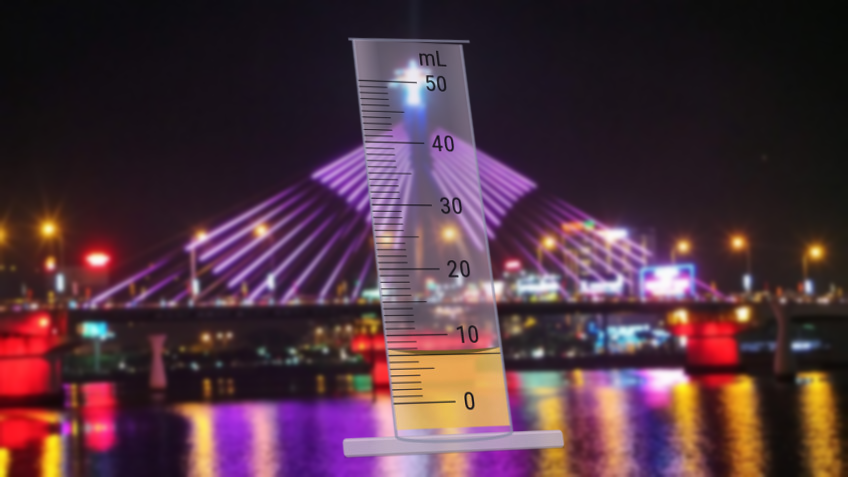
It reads {"value": 7, "unit": "mL"}
